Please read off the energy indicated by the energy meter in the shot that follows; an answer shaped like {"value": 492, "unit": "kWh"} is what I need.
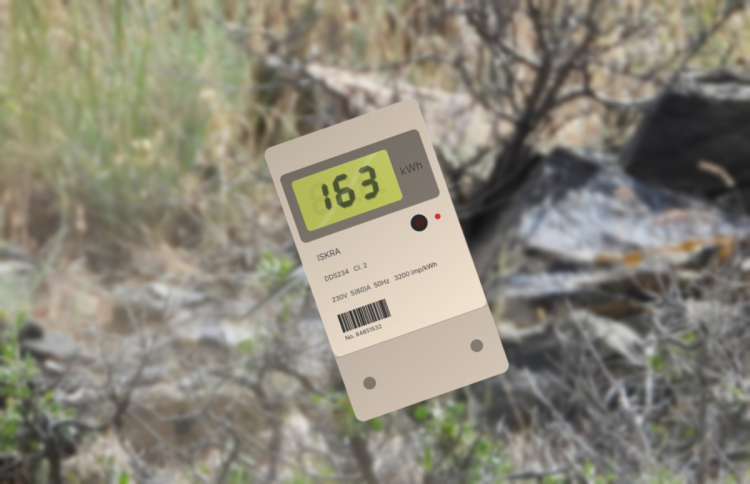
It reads {"value": 163, "unit": "kWh"}
